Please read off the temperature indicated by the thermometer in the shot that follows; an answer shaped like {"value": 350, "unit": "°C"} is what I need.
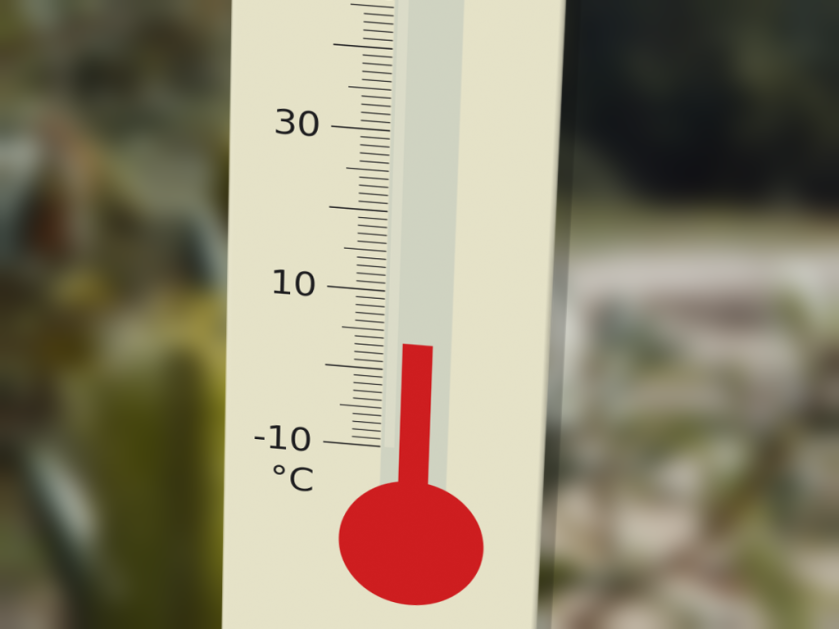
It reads {"value": 3.5, "unit": "°C"}
